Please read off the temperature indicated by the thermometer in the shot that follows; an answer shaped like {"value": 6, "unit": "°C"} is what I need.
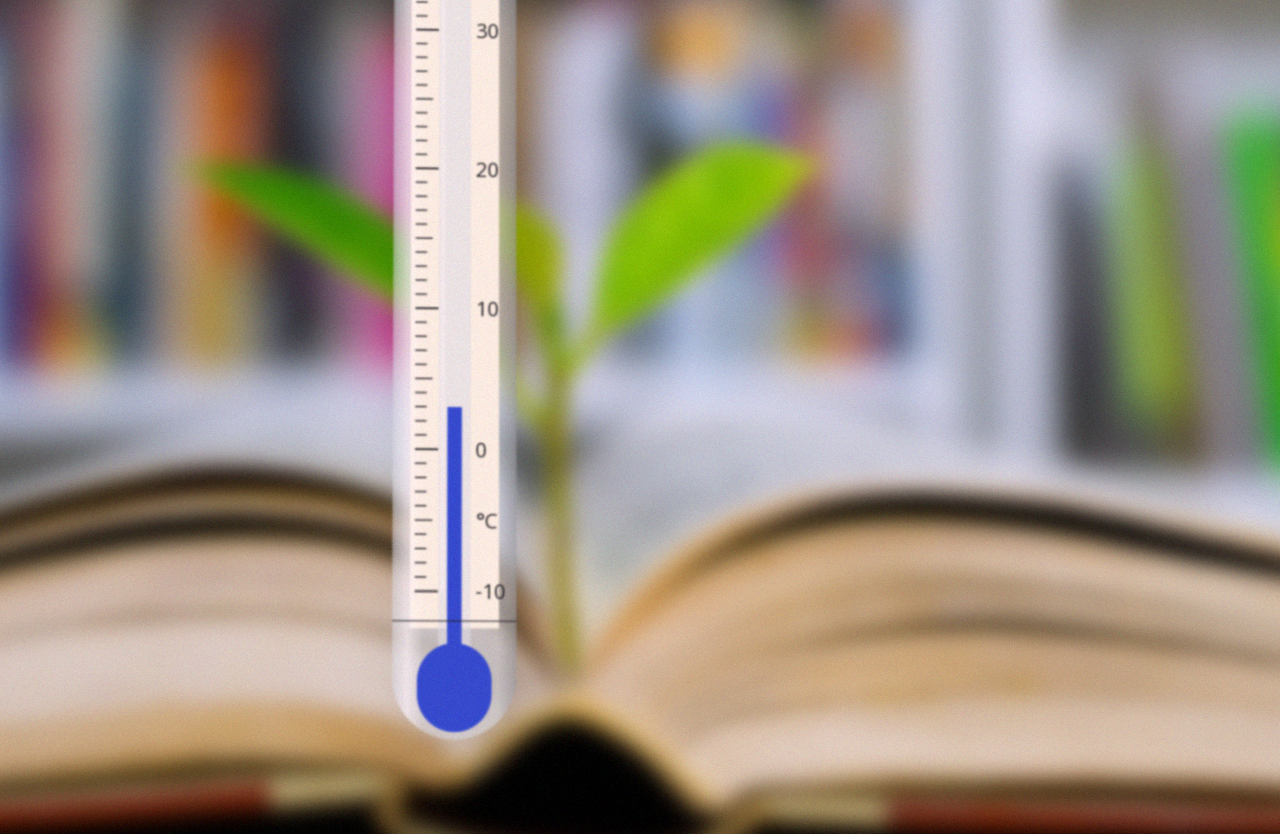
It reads {"value": 3, "unit": "°C"}
